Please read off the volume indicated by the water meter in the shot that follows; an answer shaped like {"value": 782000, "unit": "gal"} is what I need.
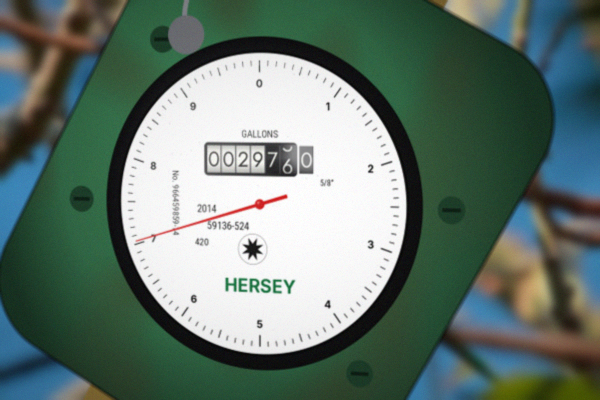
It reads {"value": 29757.0, "unit": "gal"}
